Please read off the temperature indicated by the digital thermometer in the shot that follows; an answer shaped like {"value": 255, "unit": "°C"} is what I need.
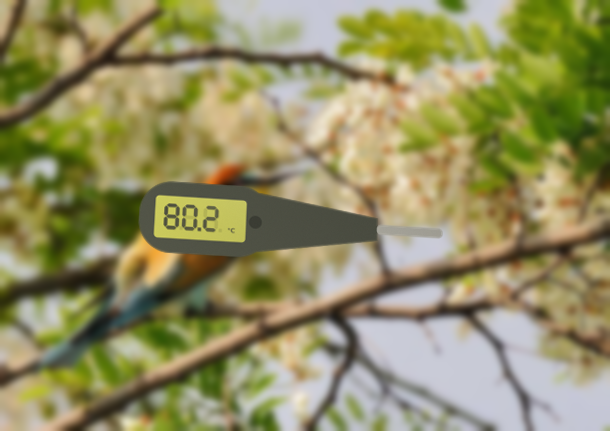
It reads {"value": 80.2, "unit": "°C"}
